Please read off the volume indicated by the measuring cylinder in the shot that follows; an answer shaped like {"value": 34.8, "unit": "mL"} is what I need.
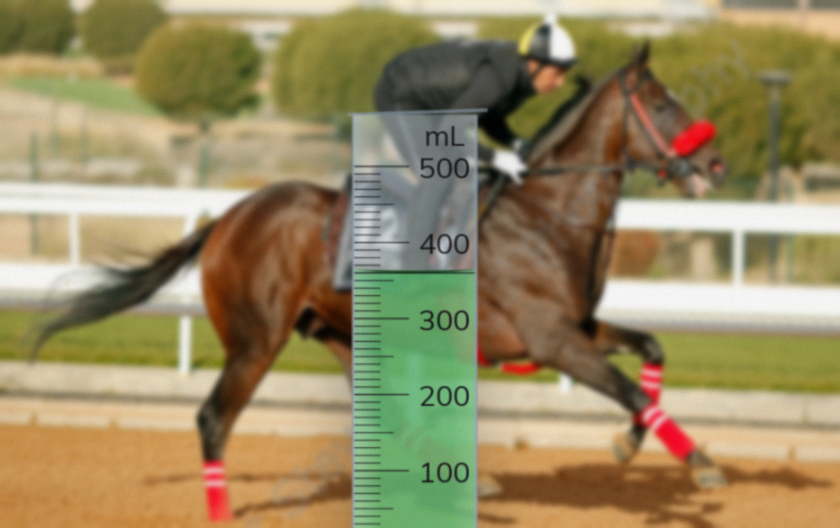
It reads {"value": 360, "unit": "mL"}
